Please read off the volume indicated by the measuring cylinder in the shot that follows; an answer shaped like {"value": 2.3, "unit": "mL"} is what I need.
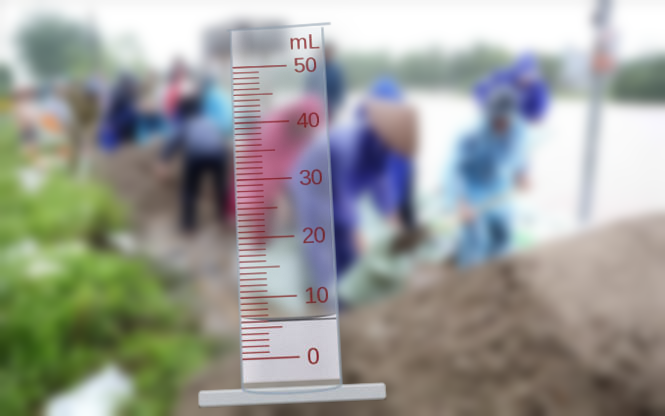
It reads {"value": 6, "unit": "mL"}
